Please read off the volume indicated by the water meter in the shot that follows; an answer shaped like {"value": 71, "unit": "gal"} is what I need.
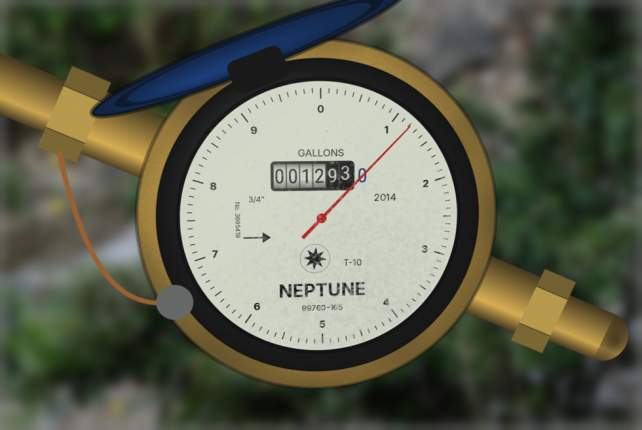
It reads {"value": 12931.2, "unit": "gal"}
